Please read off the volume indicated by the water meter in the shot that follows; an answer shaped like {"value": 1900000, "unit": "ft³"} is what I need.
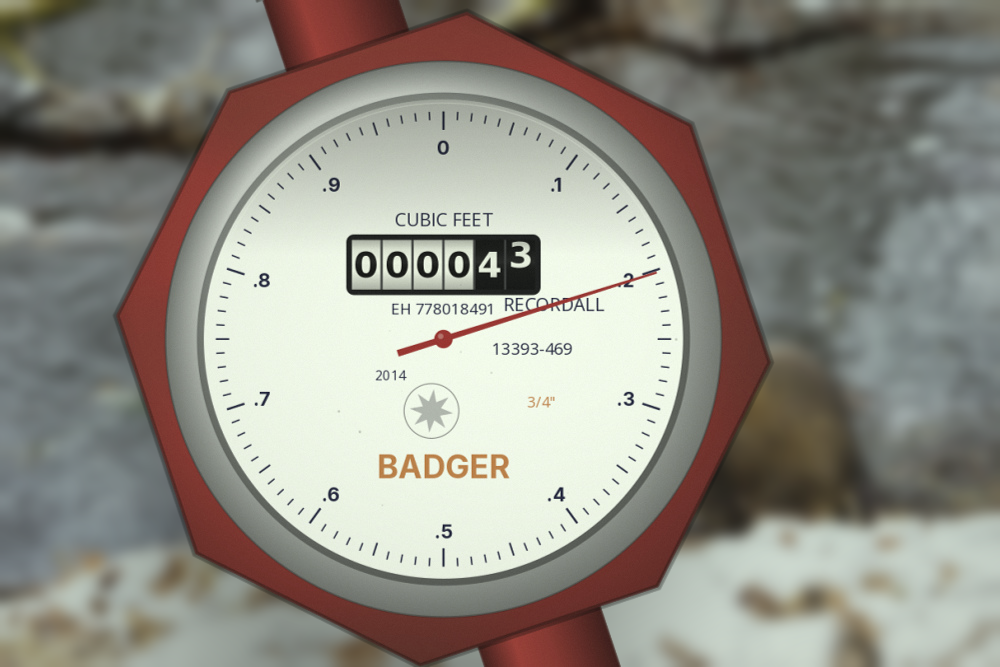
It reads {"value": 43.20, "unit": "ft³"}
